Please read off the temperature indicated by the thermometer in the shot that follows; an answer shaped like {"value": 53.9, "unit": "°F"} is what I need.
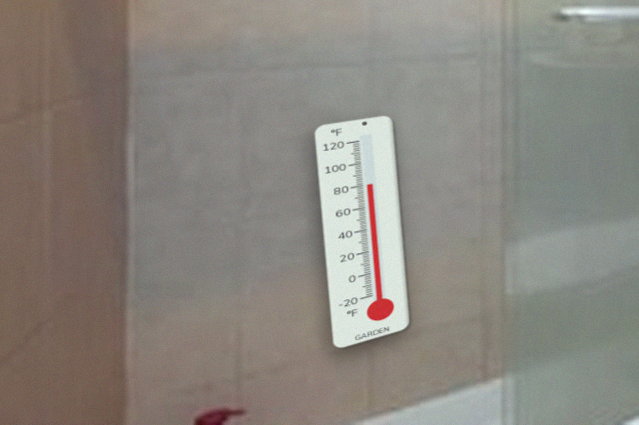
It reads {"value": 80, "unit": "°F"}
